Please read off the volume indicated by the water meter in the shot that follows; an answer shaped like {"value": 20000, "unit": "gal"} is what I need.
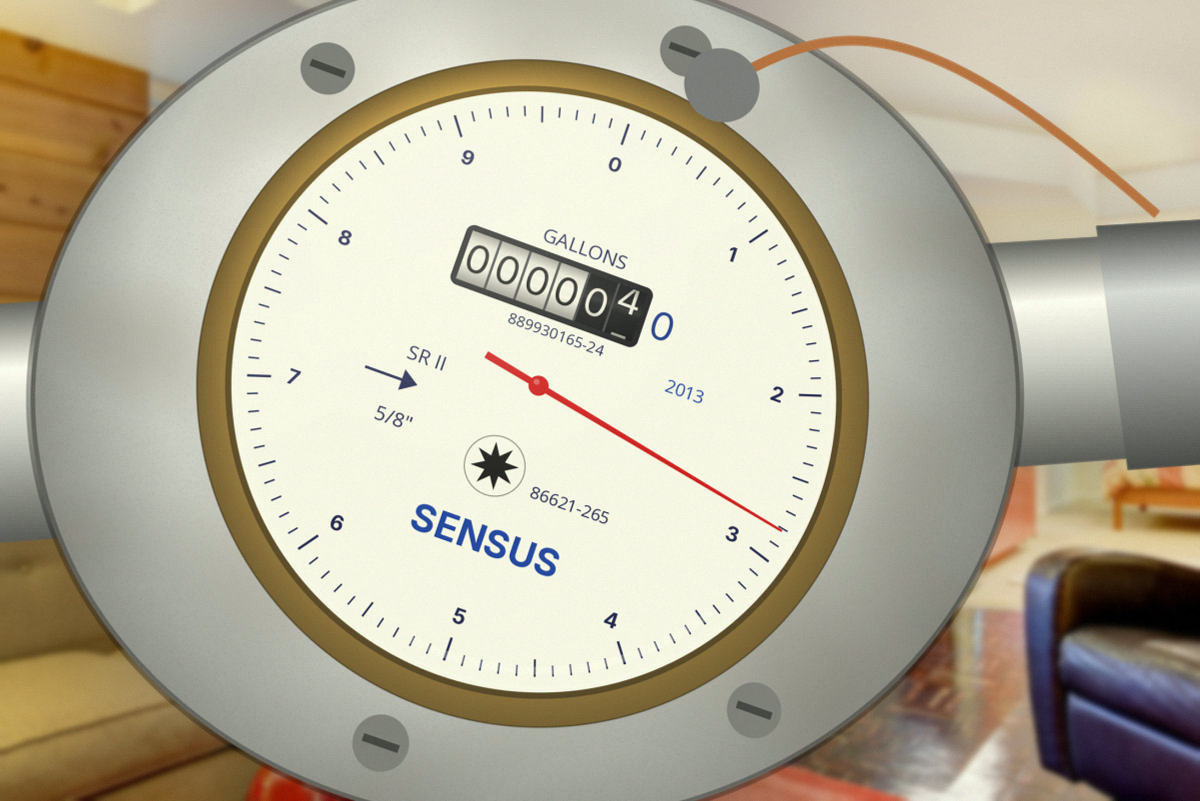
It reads {"value": 42.8, "unit": "gal"}
